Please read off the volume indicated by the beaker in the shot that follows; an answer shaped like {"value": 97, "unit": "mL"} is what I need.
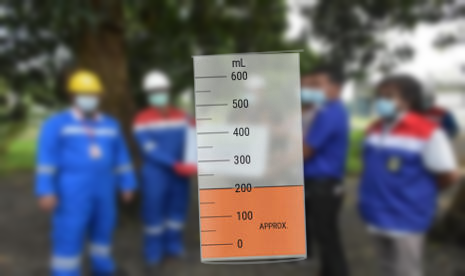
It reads {"value": 200, "unit": "mL"}
